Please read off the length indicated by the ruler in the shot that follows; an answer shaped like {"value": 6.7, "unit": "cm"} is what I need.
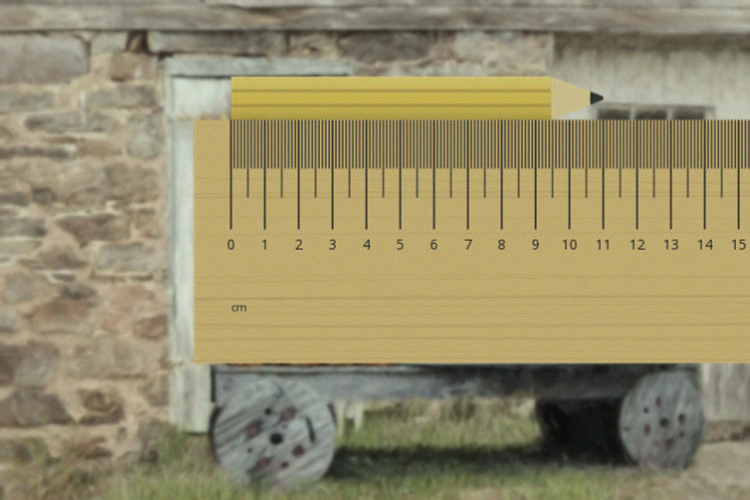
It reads {"value": 11, "unit": "cm"}
